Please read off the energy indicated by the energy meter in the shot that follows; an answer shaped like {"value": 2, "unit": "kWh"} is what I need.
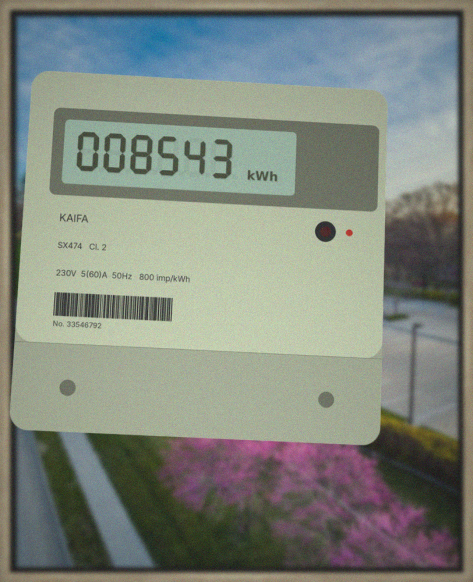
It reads {"value": 8543, "unit": "kWh"}
